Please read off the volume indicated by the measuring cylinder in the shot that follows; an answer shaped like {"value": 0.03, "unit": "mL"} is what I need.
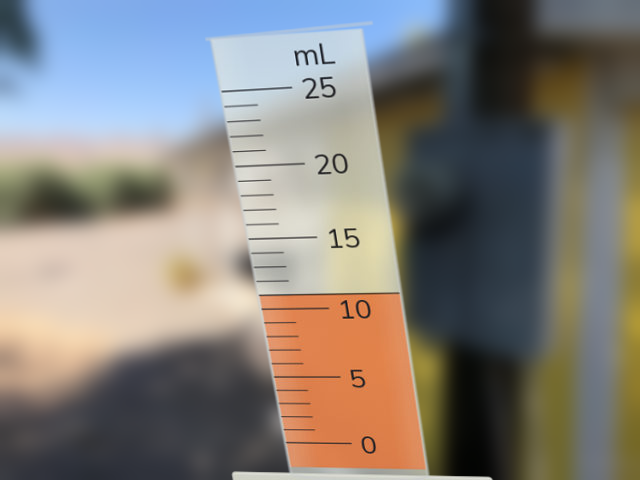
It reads {"value": 11, "unit": "mL"}
